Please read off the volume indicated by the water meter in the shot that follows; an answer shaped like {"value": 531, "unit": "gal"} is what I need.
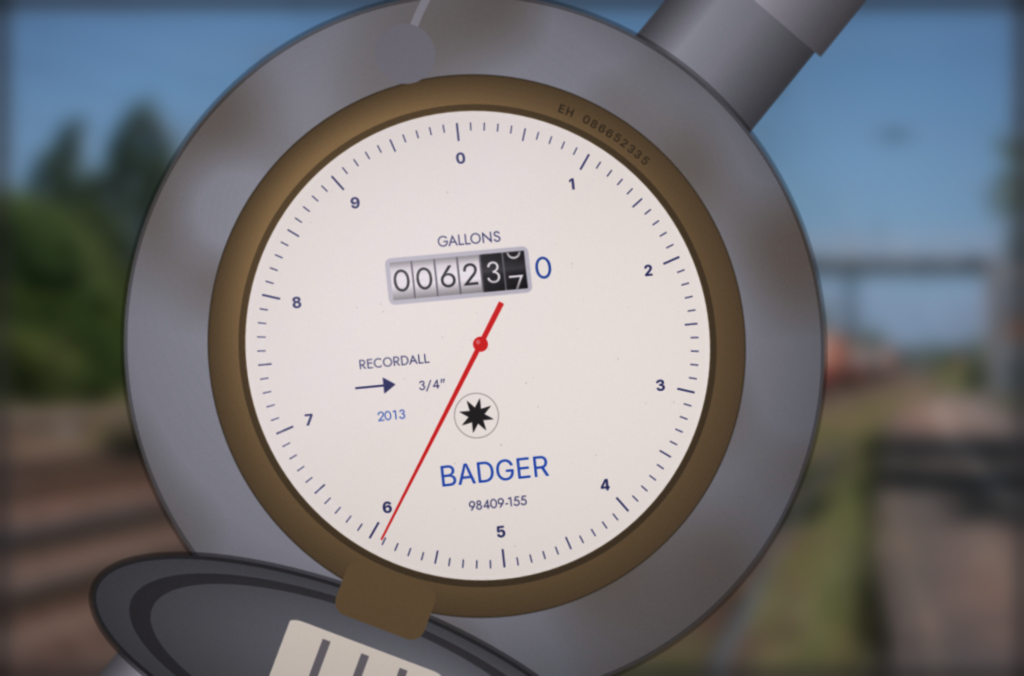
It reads {"value": 62365.9, "unit": "gal"}
